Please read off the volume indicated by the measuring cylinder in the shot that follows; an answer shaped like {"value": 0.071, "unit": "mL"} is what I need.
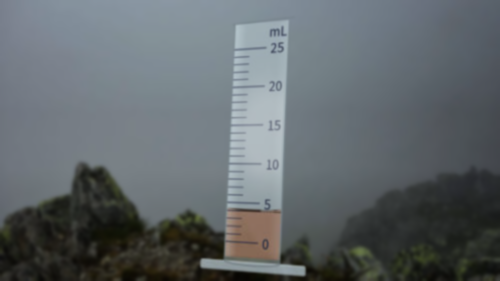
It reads {"value": 4, "unit": "mL"}
